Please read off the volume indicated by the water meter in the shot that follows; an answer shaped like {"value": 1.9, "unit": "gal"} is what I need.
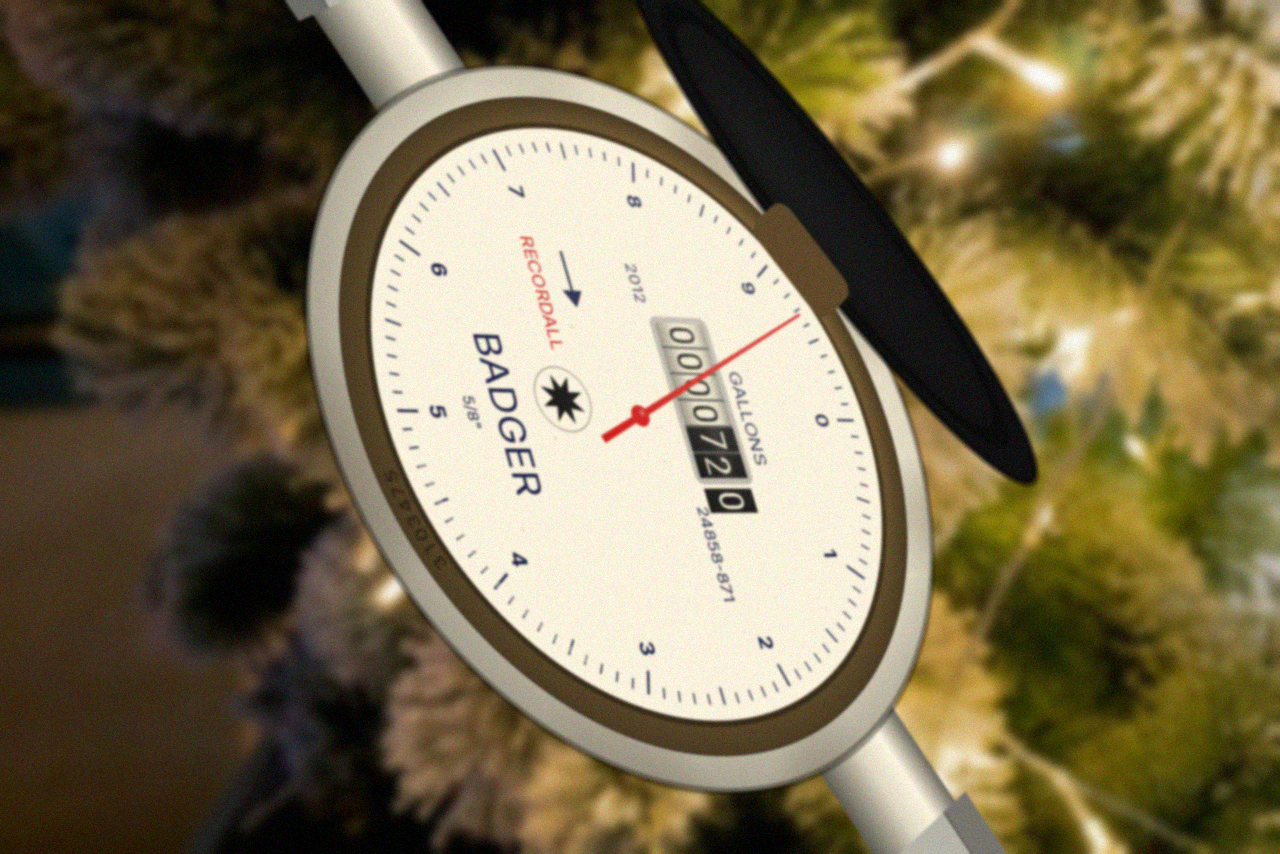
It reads {"value": 719.3, "unit": "gal"}
